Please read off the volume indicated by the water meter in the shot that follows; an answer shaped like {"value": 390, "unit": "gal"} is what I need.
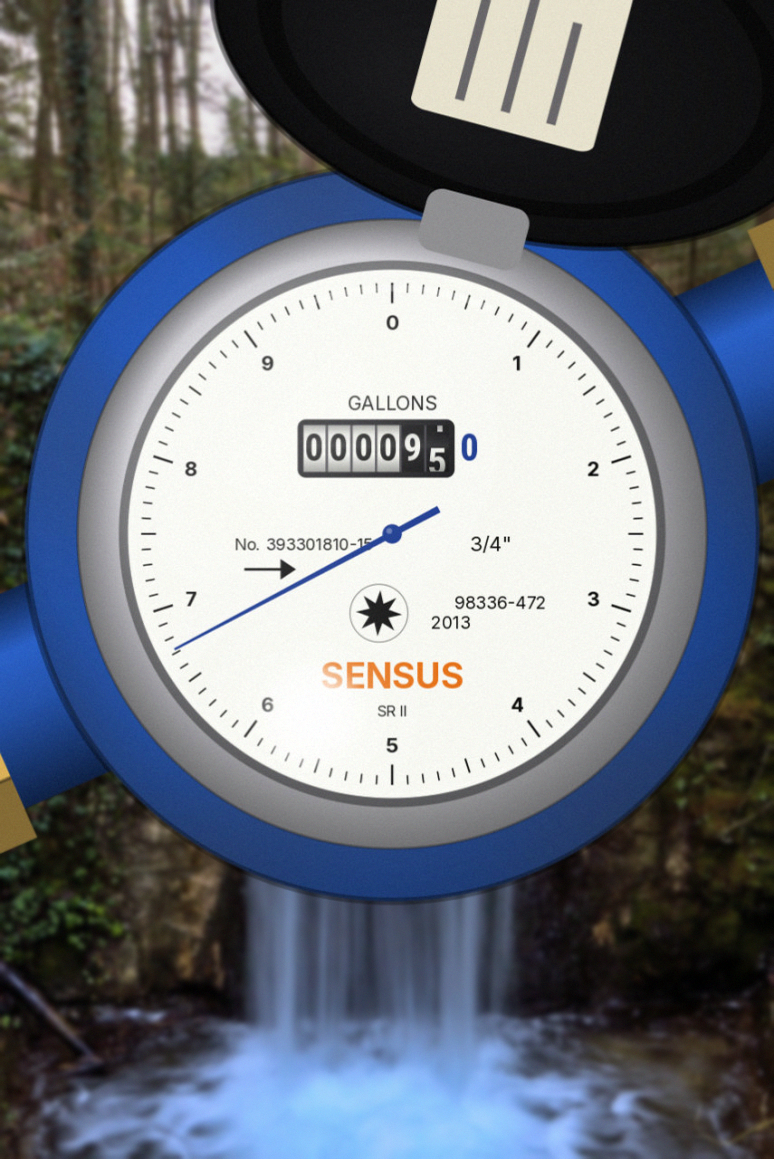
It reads {"value": 946.7, "unit": "gal"}
